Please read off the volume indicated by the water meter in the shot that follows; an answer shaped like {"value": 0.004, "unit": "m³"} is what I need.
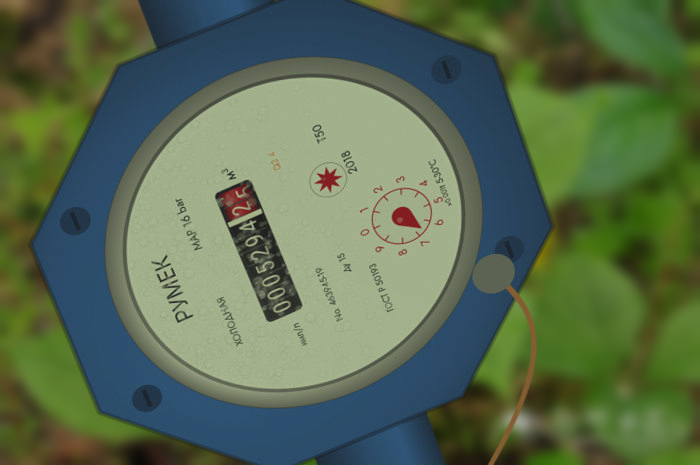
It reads {"value": 5294.246, "unit": "m³"}
